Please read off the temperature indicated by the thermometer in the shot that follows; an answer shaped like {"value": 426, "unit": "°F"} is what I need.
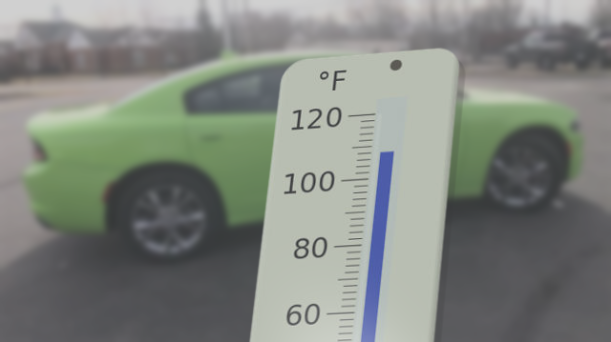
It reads {"value": 108, "unit": "°F"}
